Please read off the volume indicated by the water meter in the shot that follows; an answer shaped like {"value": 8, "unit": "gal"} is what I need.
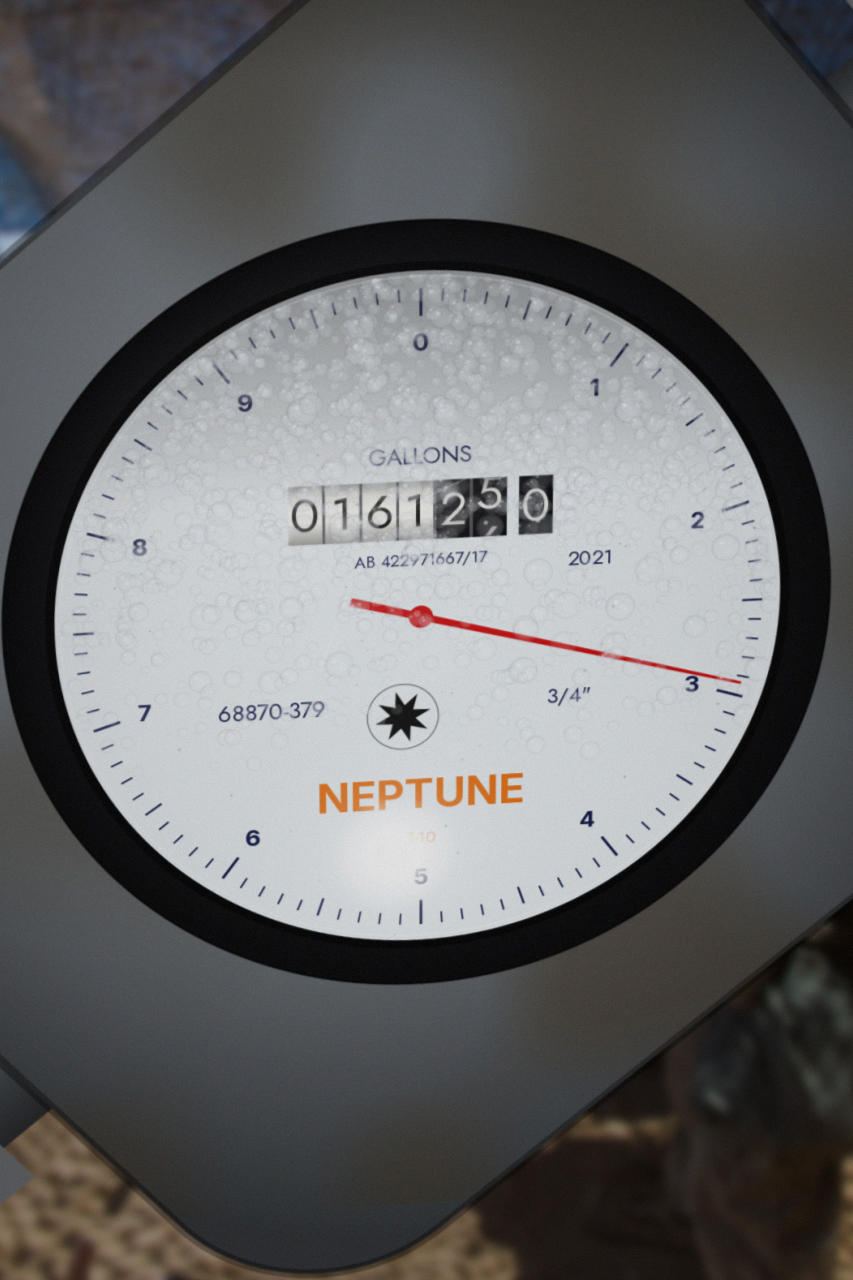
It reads {"value": 161252.9, "unit": "gal"}
